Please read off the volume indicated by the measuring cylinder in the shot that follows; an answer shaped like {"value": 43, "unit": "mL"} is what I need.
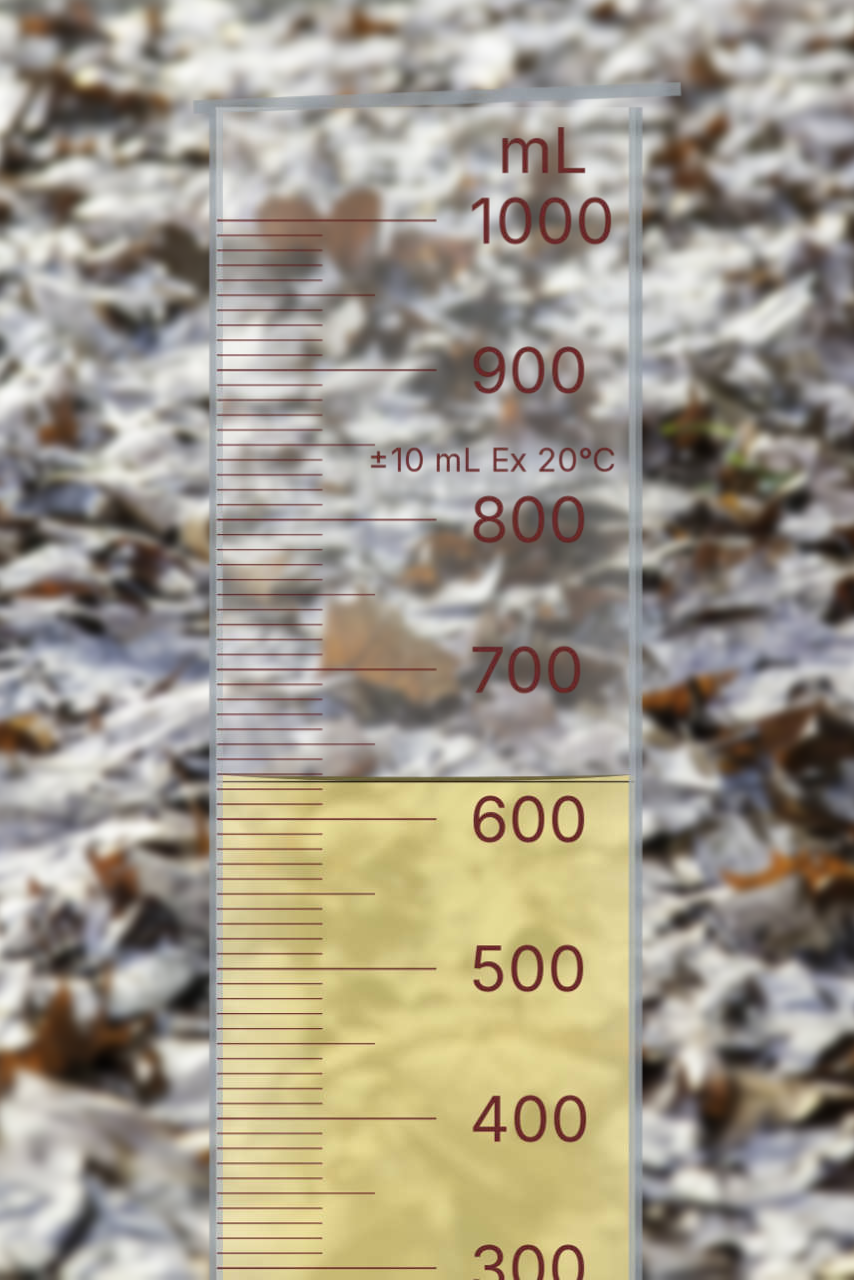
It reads {"value": 625, "unit": "mL"}
